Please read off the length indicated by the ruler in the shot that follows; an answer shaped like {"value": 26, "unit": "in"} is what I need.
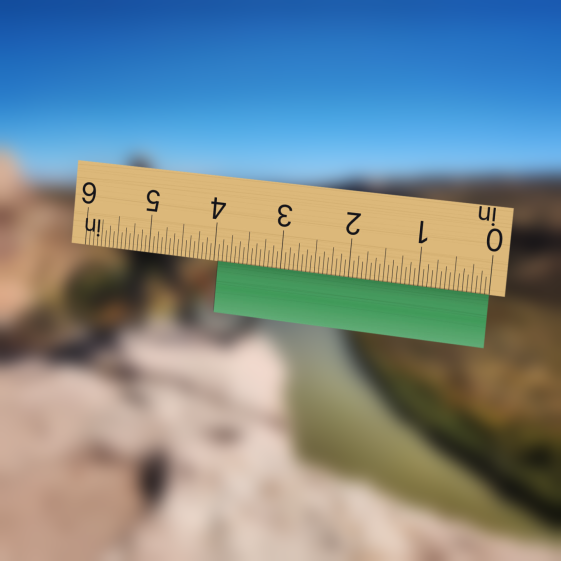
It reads {"value": 3.9375, "unit": "in"}
